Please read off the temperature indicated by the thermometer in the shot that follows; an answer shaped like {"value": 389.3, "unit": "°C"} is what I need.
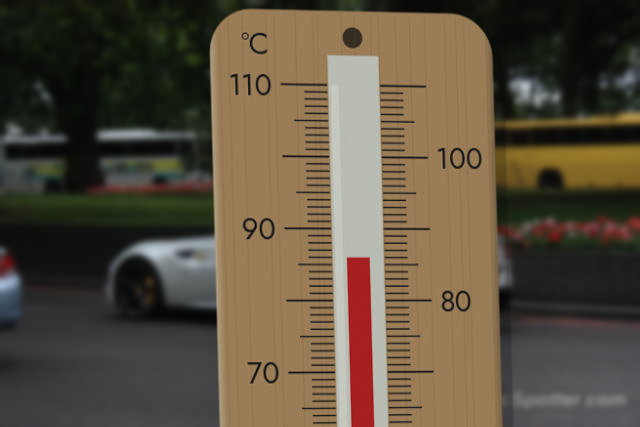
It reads {"value": 86, "unit": "°C"}
